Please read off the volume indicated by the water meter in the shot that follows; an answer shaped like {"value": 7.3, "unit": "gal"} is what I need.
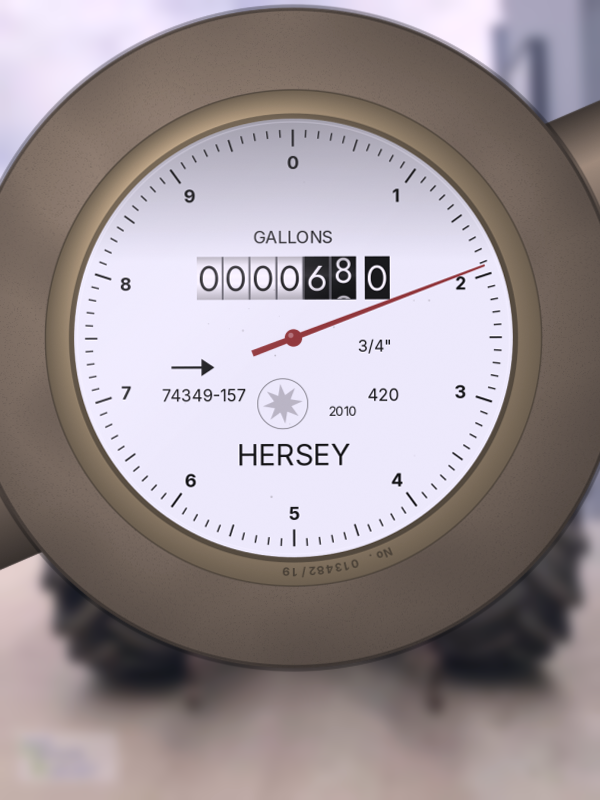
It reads {"value": 681.9, "unit": "gal"}
